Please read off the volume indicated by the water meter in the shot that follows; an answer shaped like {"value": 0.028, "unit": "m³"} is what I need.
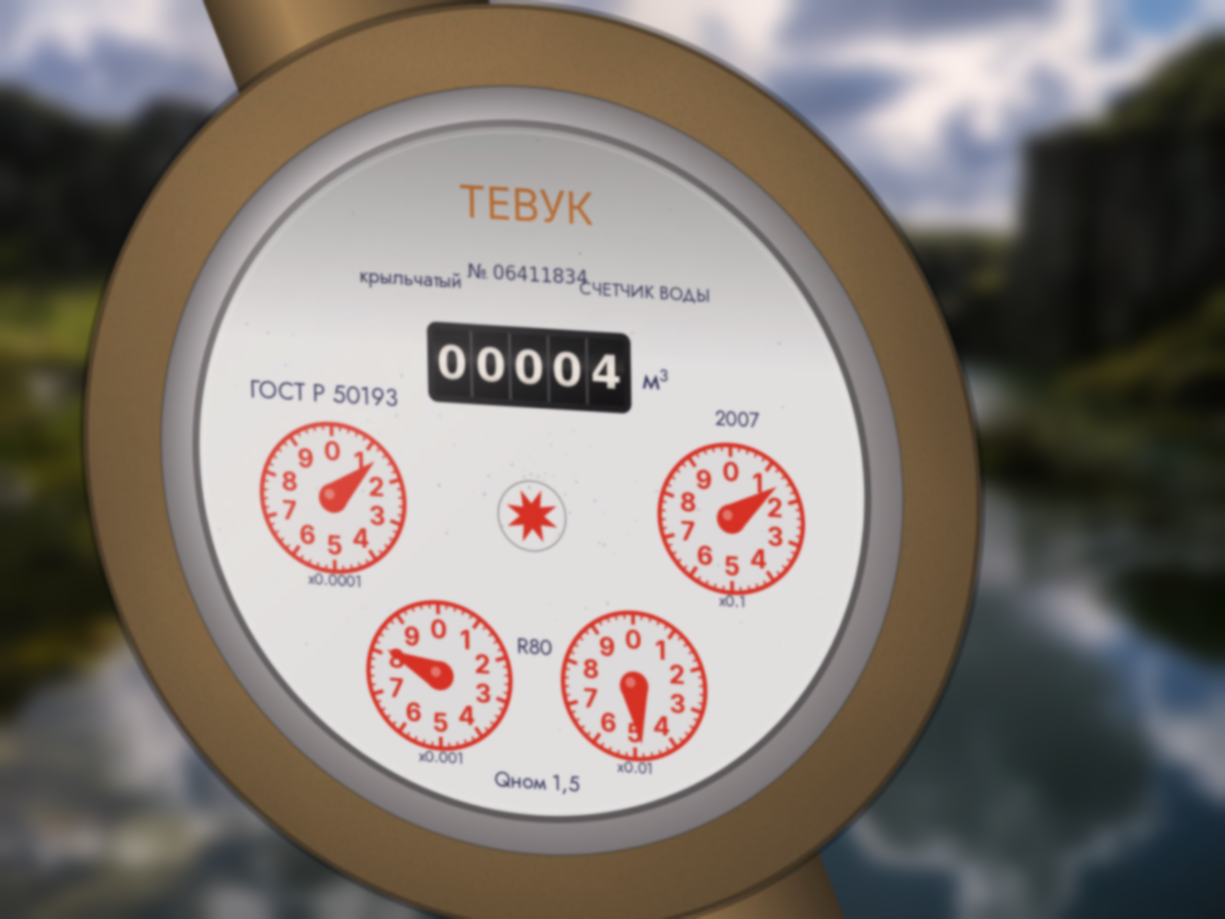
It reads {"value": 4.1481, "unit": "m³"}
